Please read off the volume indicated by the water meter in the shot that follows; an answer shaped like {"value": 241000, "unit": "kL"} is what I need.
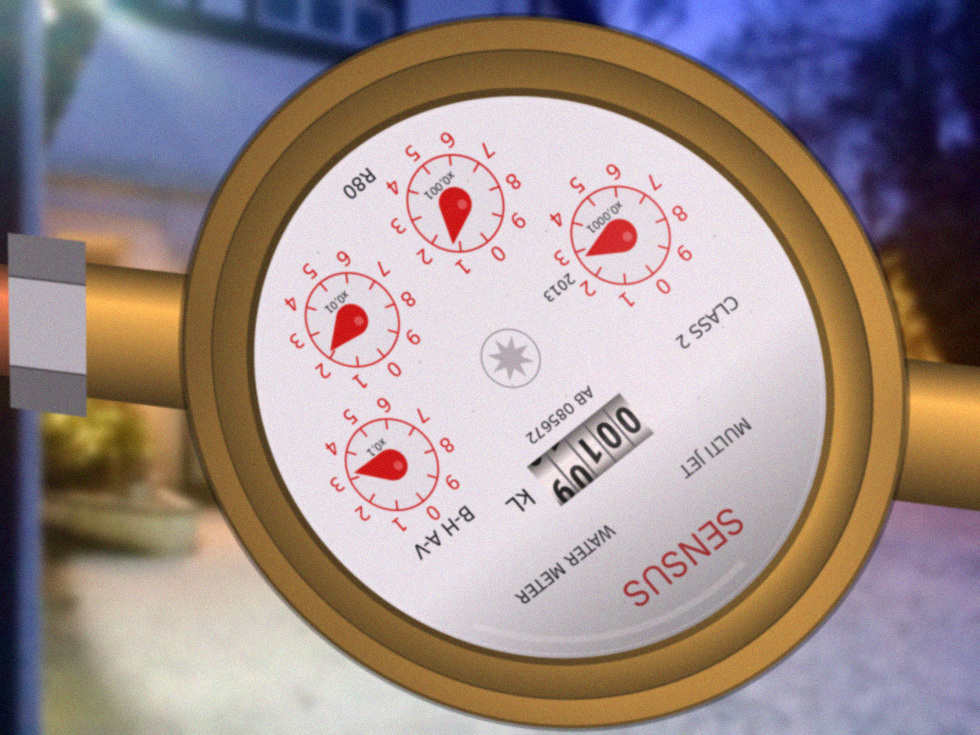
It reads {"value": 109.3212, "unit": "kL"}
